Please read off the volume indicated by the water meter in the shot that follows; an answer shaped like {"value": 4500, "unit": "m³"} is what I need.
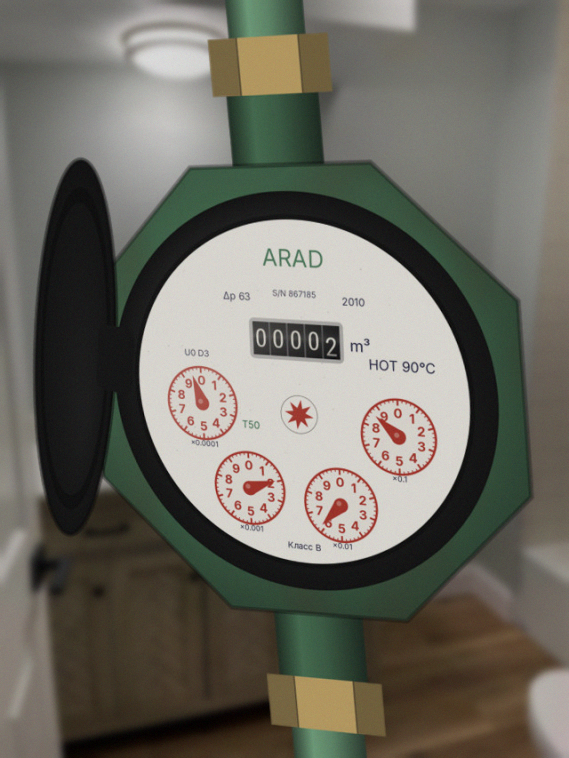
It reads {"value": 1.8619, "unit": "m³"}
